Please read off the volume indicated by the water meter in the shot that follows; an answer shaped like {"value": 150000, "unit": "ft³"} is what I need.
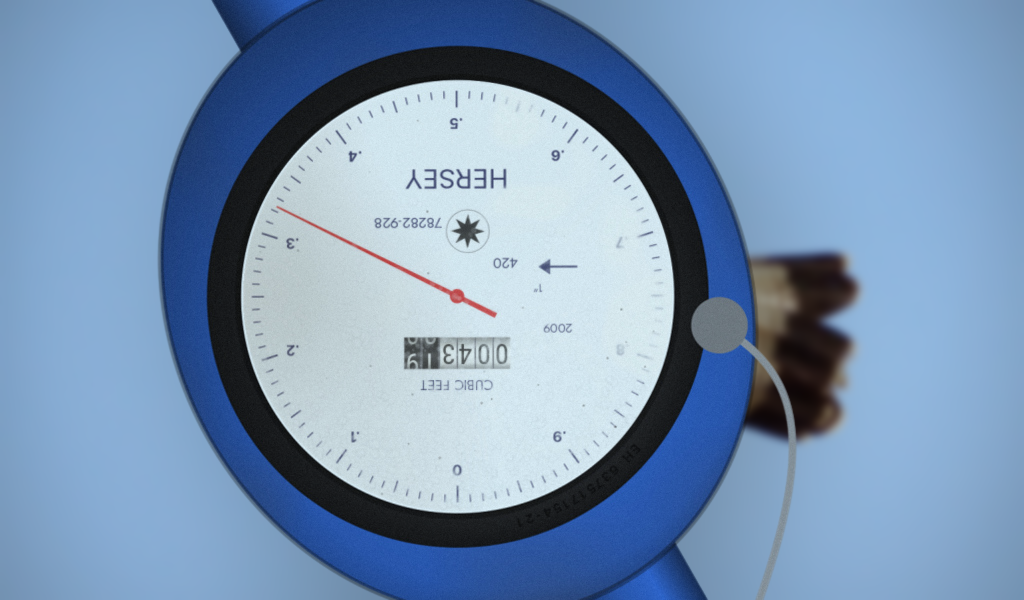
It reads {"value": 4319.32, "unit": "ft³"}
